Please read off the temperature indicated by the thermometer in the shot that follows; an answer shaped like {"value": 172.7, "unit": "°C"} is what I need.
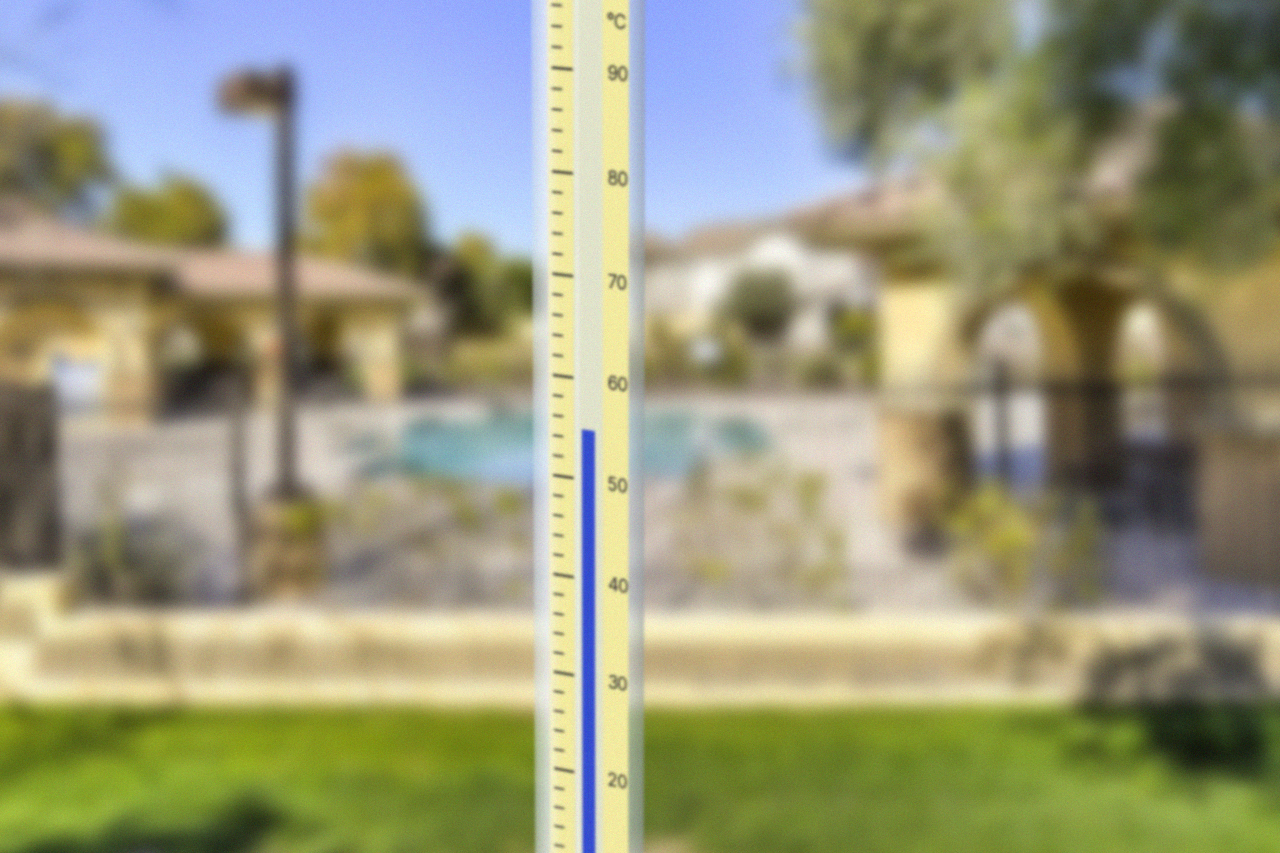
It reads {"value": 55, "unit": "°C"}
